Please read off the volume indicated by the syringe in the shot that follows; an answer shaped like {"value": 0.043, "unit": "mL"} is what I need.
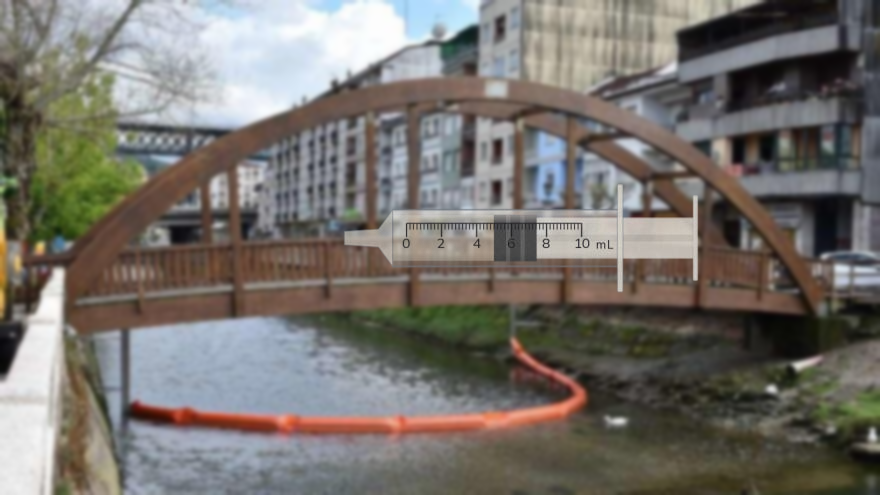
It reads {"value": 5, "unit": "mL"}
